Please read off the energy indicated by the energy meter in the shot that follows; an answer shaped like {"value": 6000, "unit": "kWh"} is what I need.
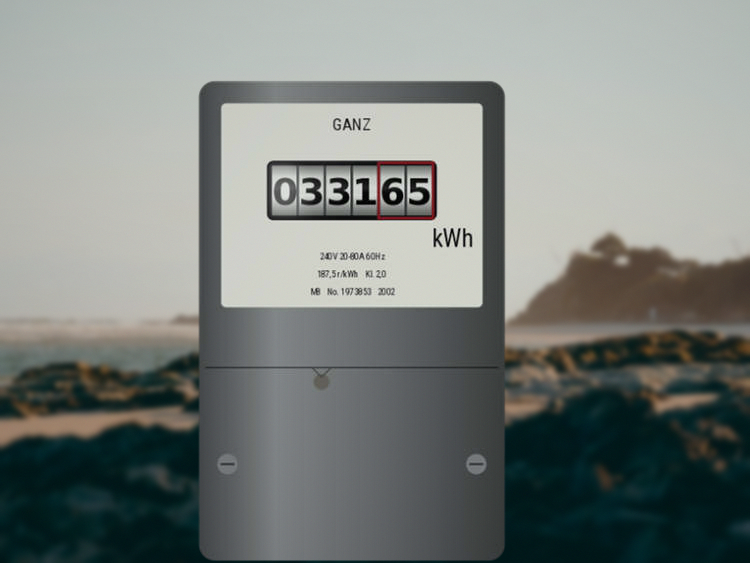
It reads {"value": 331.65, "unit": "kWh"}
